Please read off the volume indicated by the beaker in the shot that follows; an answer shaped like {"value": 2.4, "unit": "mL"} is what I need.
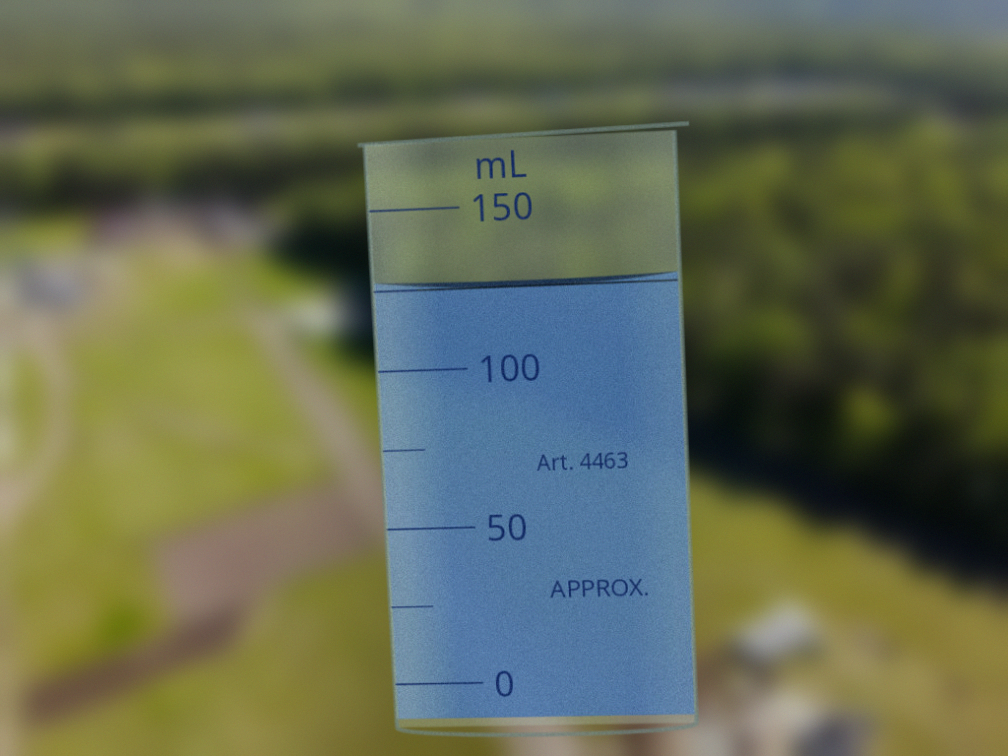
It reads {"value": 125, "unit": "mL"}
